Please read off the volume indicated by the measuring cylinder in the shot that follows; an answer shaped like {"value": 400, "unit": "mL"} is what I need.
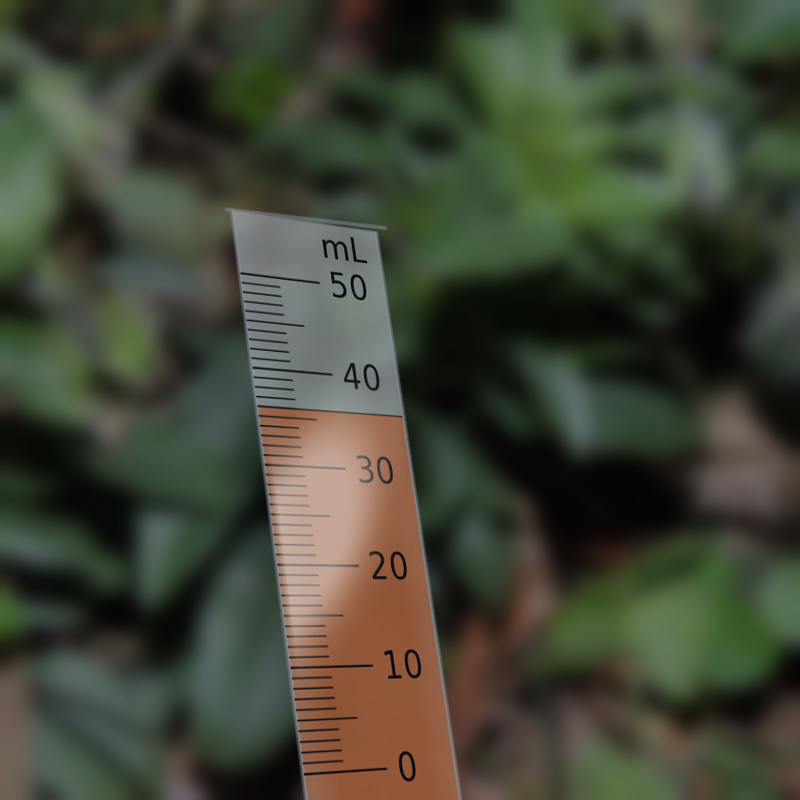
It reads {"value": 36, "unit": "mL"}
